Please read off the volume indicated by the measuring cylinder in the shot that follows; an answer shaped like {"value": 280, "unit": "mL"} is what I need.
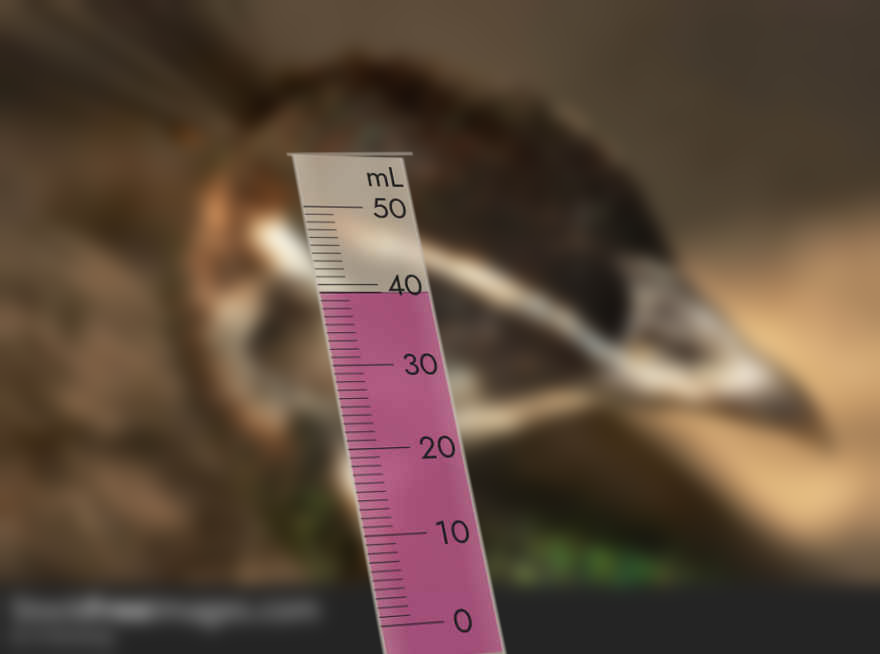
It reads {"value": 39, "unit": "mL"}
